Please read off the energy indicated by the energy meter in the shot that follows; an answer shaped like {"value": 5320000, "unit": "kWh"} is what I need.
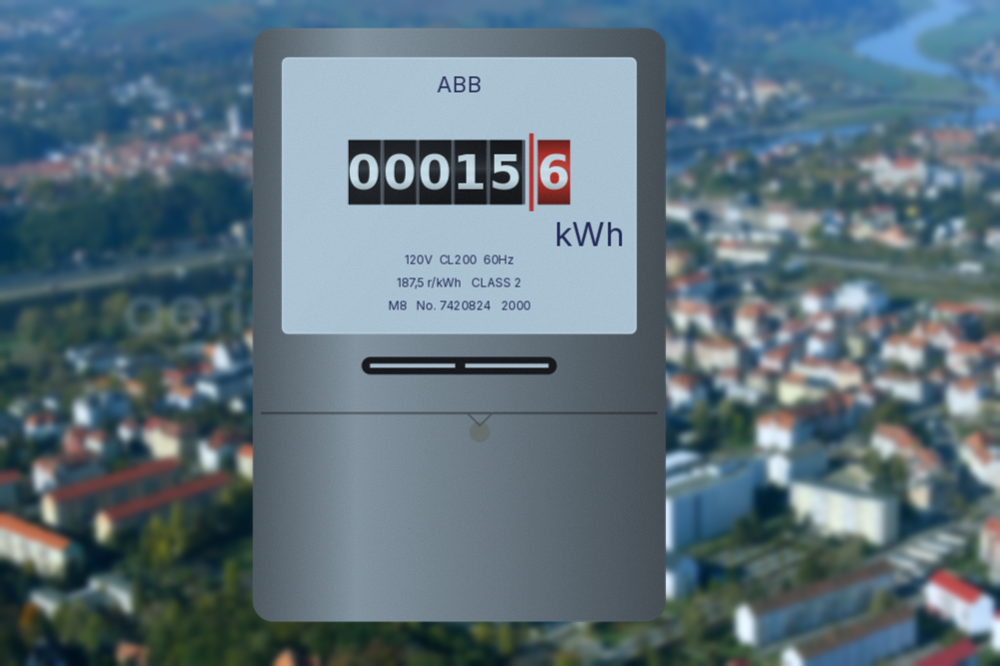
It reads {"value": 15.6, "unit": "kWh"}
